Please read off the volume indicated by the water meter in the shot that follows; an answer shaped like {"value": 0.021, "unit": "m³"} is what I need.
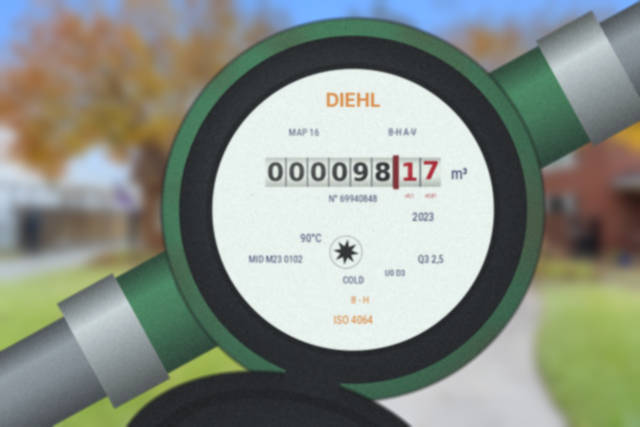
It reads {"value": 98.17, "unit": "m³"}
